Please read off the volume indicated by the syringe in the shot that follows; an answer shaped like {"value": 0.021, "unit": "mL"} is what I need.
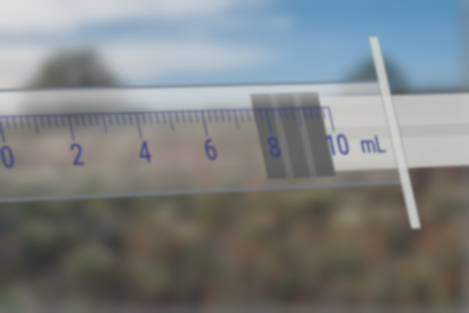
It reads {"value": 7.6, "unit": "mL"}
